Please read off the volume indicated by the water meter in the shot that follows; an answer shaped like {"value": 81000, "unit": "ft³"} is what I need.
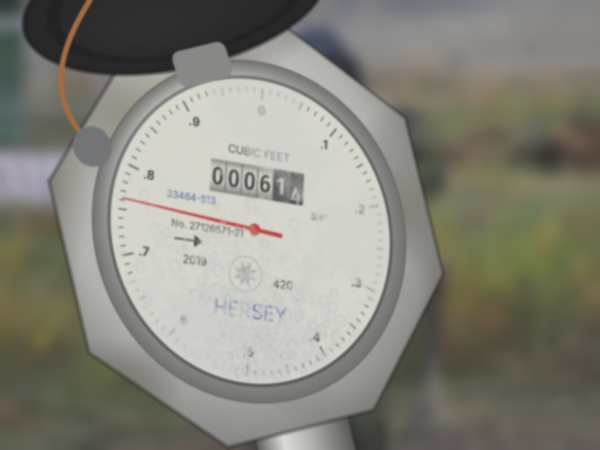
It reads {"value": 613.76, "unit": "ft³"}
